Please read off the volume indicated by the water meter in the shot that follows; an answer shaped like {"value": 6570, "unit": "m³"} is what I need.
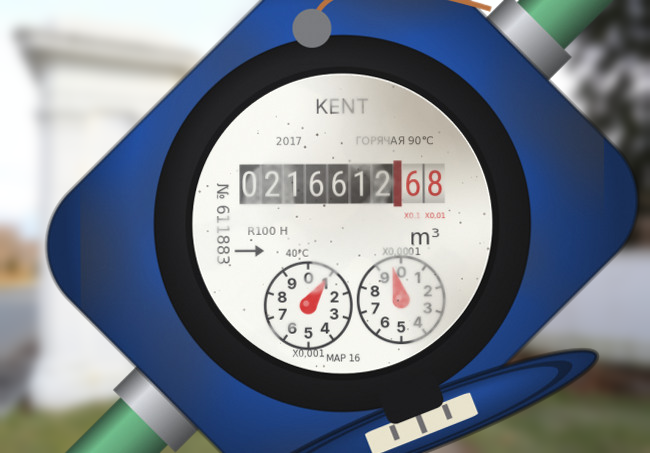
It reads {"value": 216612.6809, "unit": "m³"}
